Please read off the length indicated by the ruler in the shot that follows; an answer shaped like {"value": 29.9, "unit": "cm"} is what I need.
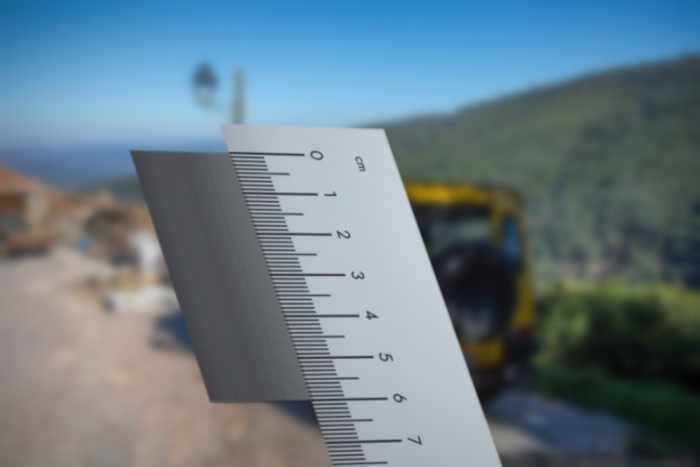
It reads {"value": 6, "unit": "cm"}
